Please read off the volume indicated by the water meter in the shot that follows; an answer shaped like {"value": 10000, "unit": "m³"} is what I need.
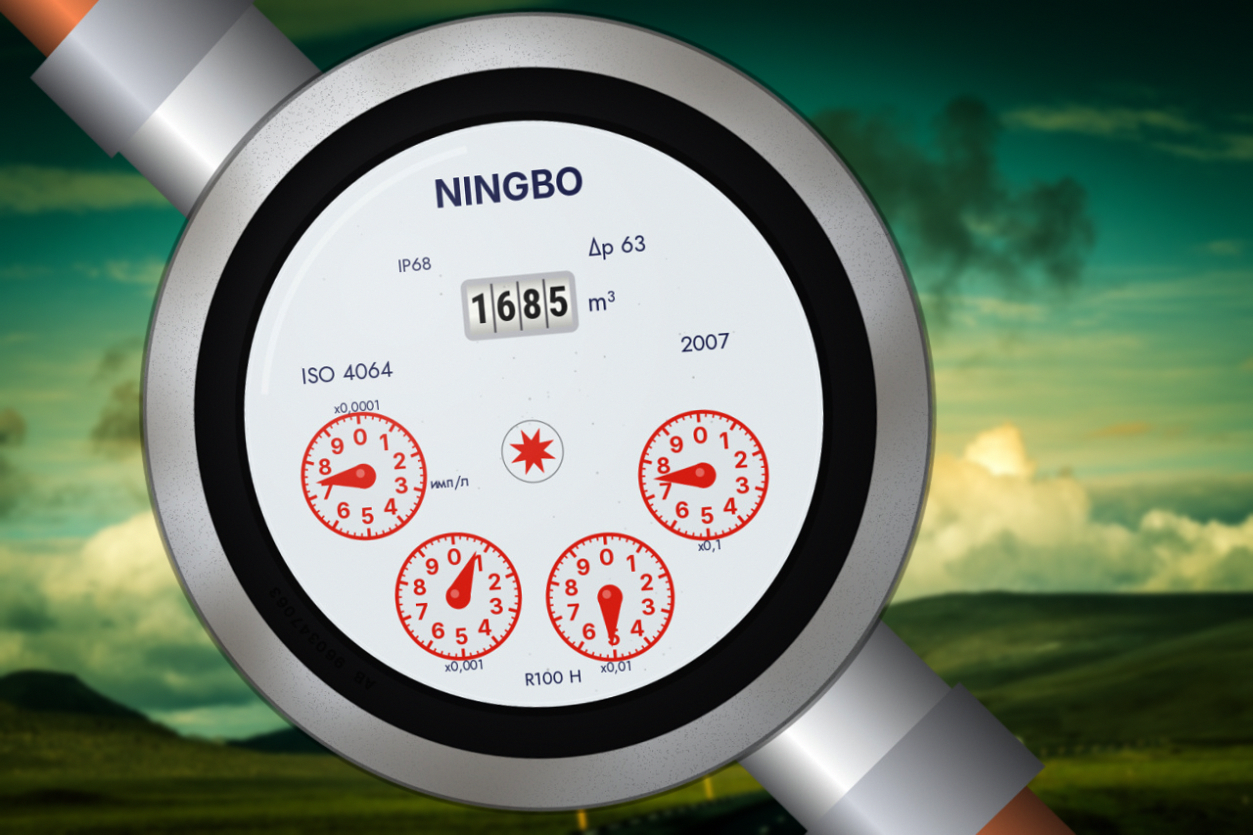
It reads {"value": 1685.7507, "unit": "m³"}
